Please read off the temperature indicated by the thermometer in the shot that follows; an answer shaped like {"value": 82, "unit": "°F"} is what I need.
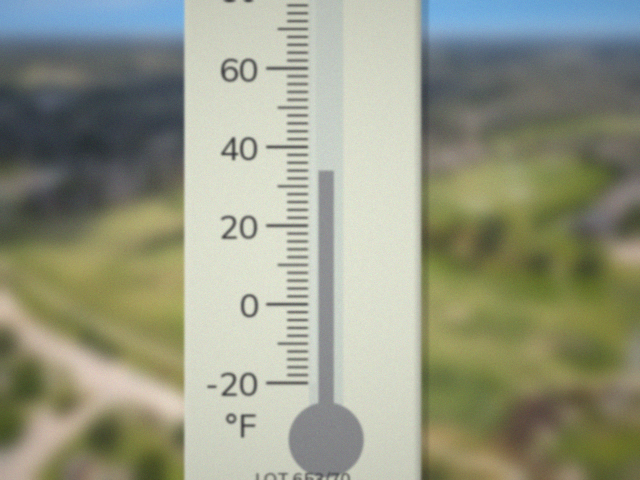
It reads {"value": 34, "unit": "°F"}
